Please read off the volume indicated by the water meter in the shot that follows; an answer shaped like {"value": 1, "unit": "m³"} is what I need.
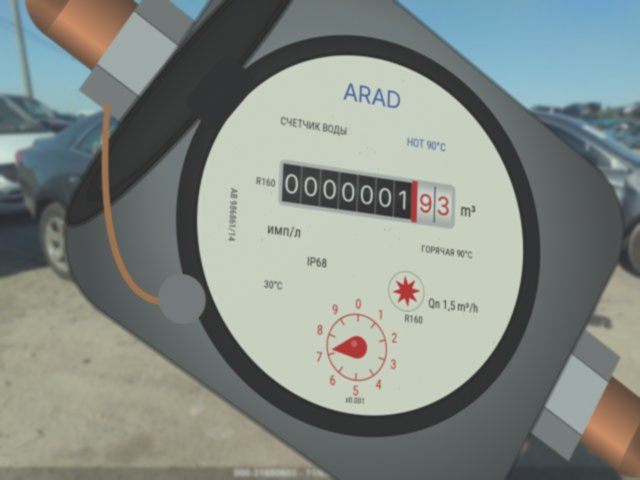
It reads {"value": 1.937, "unit": "m³"}
